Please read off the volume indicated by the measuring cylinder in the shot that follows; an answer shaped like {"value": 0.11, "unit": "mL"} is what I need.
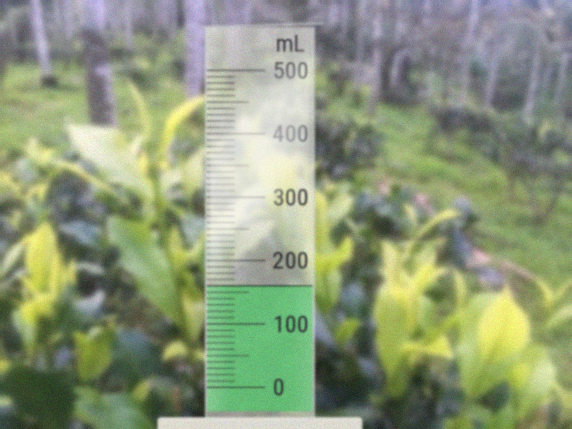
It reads {"value": 160, "unit": "mL"}
